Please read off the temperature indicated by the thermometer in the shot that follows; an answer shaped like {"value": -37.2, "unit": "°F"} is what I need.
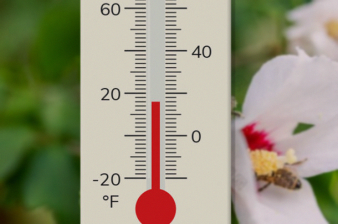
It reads {"value": 16, "unit": "°F"}
